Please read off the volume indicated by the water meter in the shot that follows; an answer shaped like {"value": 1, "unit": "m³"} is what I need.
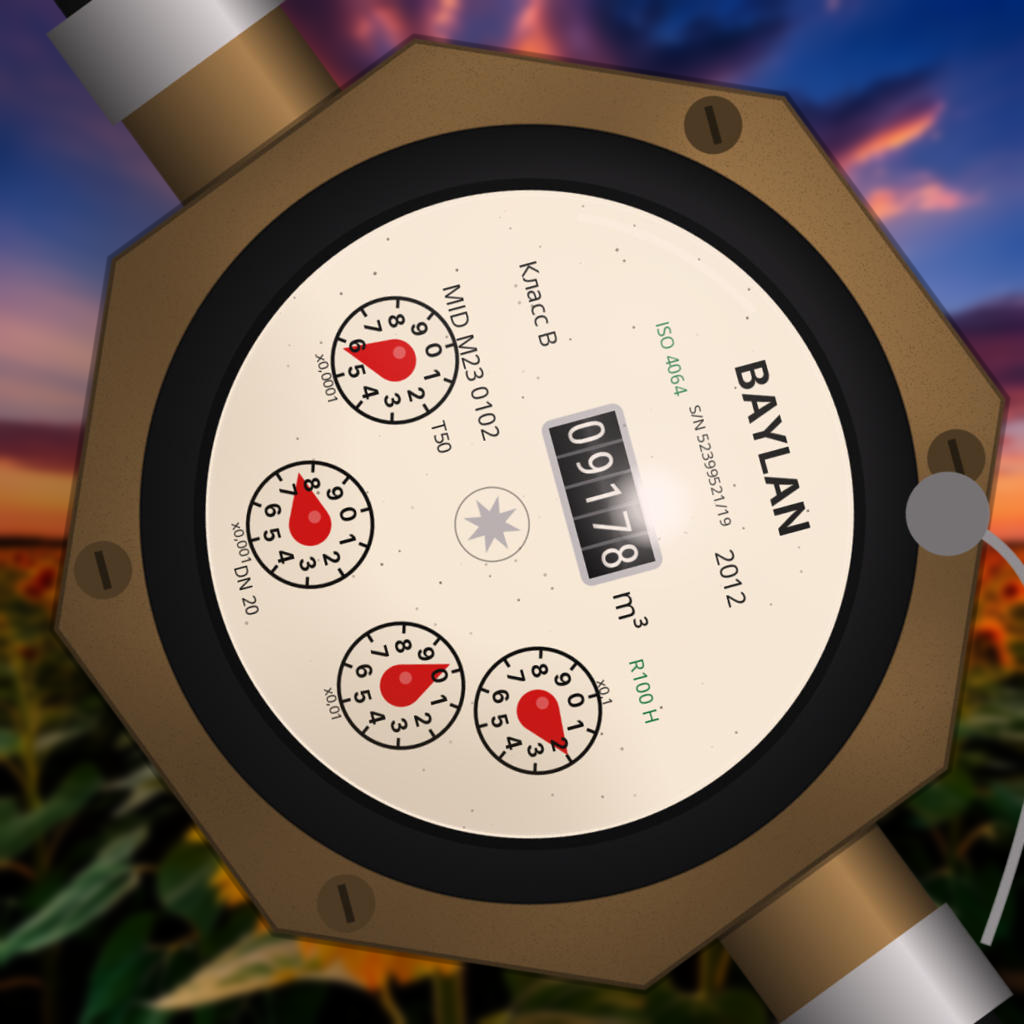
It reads {"value": 9178.1975, "unit": "m³"}
